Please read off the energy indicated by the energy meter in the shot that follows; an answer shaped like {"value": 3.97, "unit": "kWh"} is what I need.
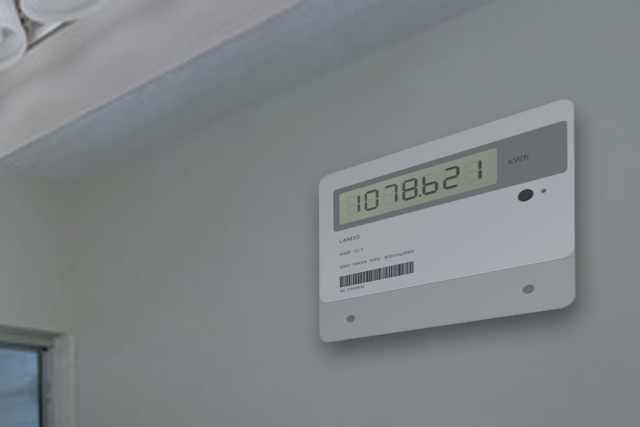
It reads {"value": 1078.621, "unit": "kWh"}
